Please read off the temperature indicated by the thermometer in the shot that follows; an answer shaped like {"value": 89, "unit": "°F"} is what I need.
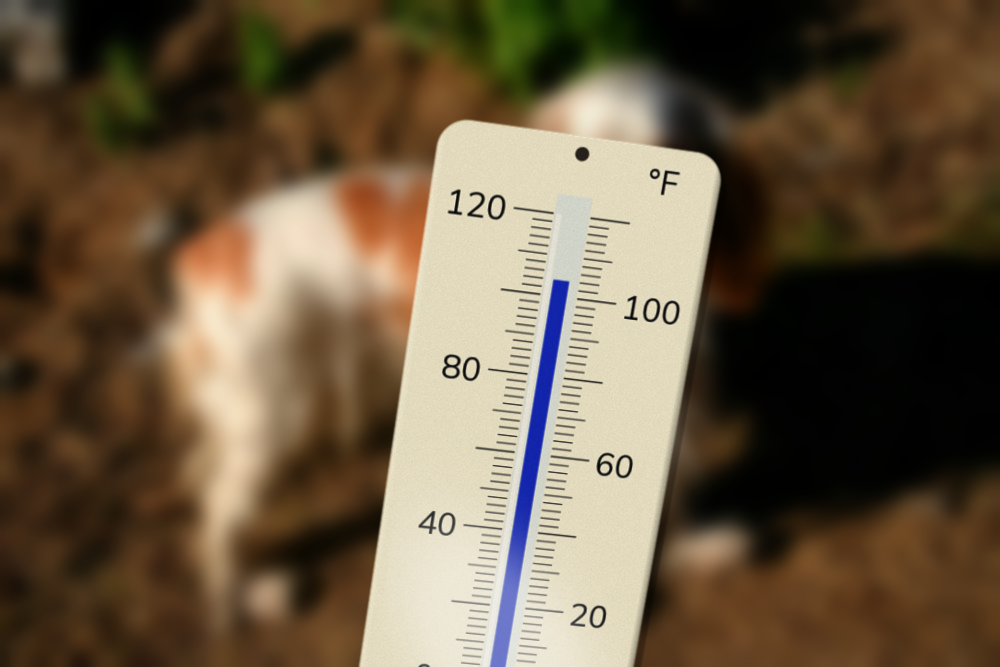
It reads {"value": 104, "unit": "°F"}
